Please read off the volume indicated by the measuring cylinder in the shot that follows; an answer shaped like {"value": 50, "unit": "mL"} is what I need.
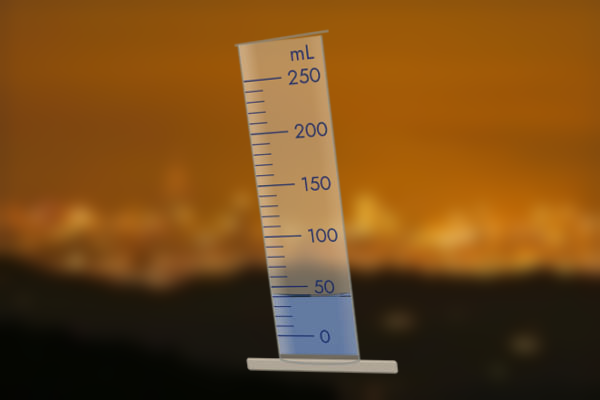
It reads {"value": 40, "unit": "mL"}
